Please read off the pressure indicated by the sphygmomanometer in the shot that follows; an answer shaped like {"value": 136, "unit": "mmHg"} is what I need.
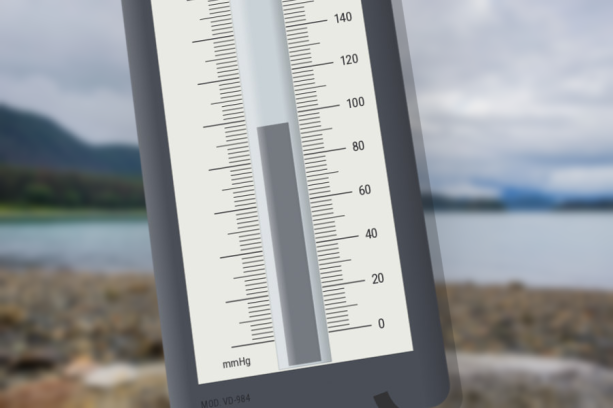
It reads {"value": 96, "unit": "mmHg"}
